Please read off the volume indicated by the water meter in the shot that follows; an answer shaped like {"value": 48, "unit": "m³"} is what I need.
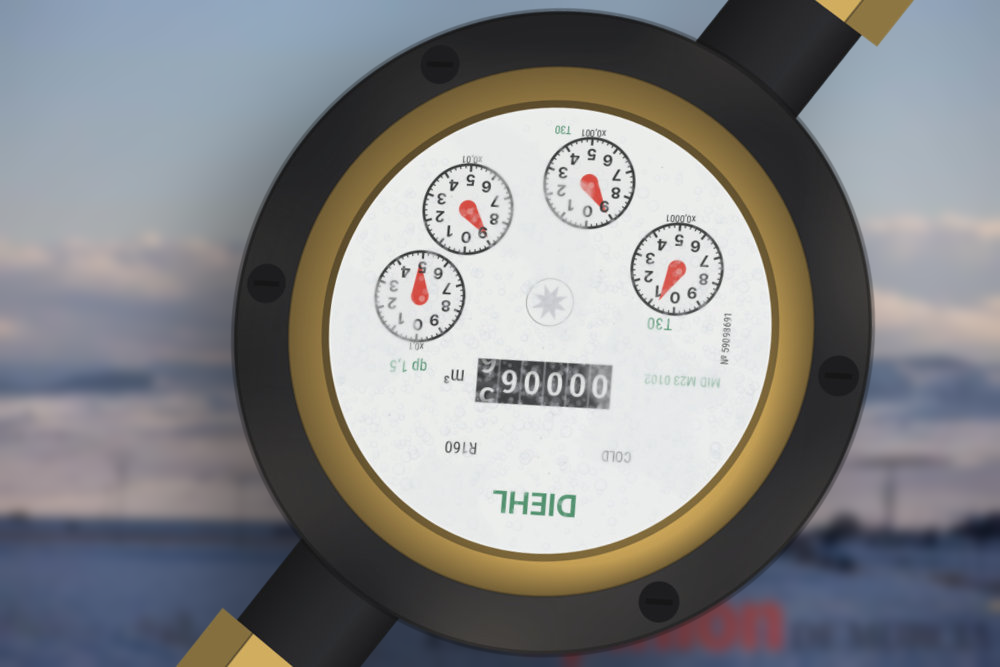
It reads {"value": 65.4890, "unit": "m³"}
